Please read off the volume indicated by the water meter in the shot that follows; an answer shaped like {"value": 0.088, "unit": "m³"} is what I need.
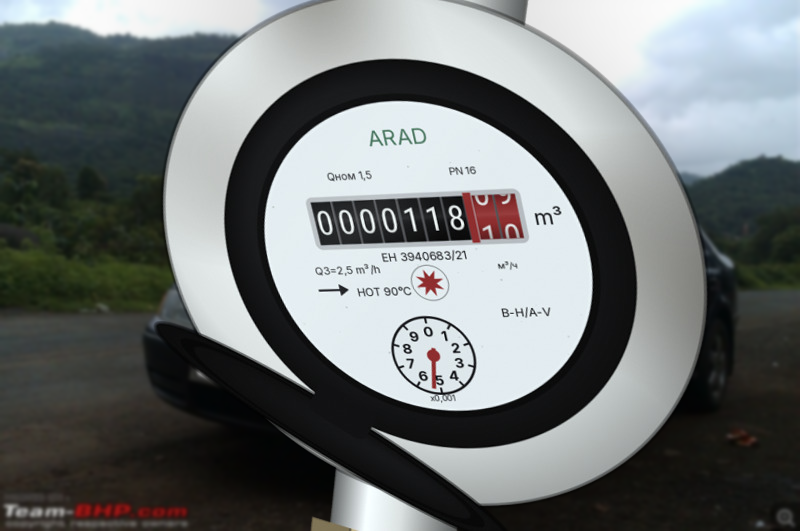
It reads {"value": 118.095, "unit": "m³"}
